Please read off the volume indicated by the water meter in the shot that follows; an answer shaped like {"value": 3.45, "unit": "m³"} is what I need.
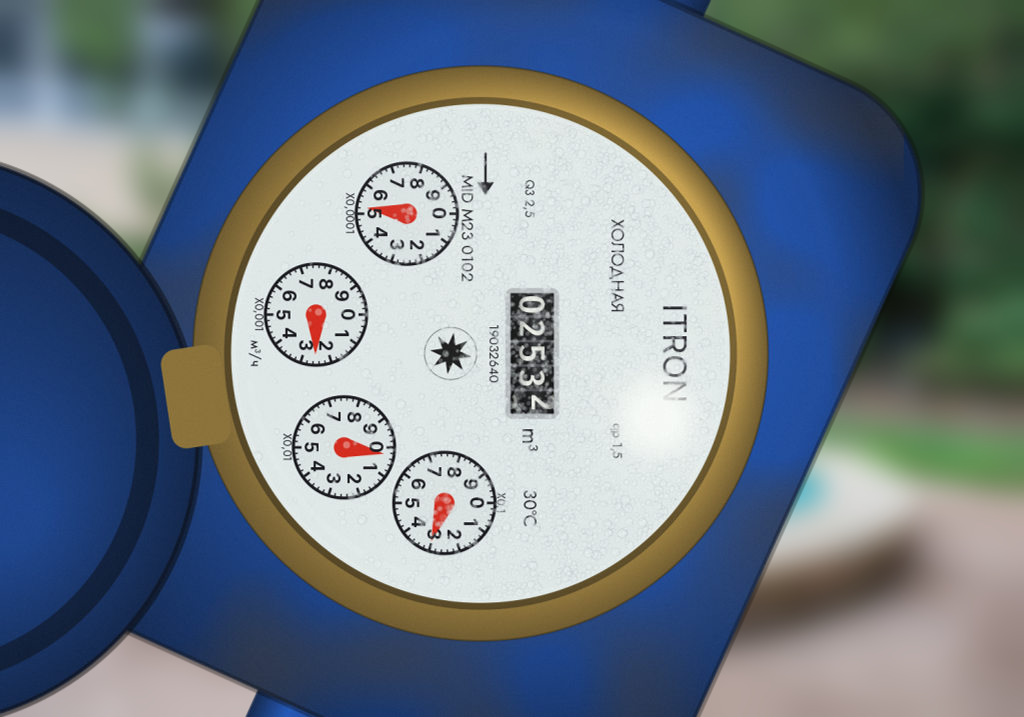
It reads {"value": 2532.3025, "unit": "m³"}
